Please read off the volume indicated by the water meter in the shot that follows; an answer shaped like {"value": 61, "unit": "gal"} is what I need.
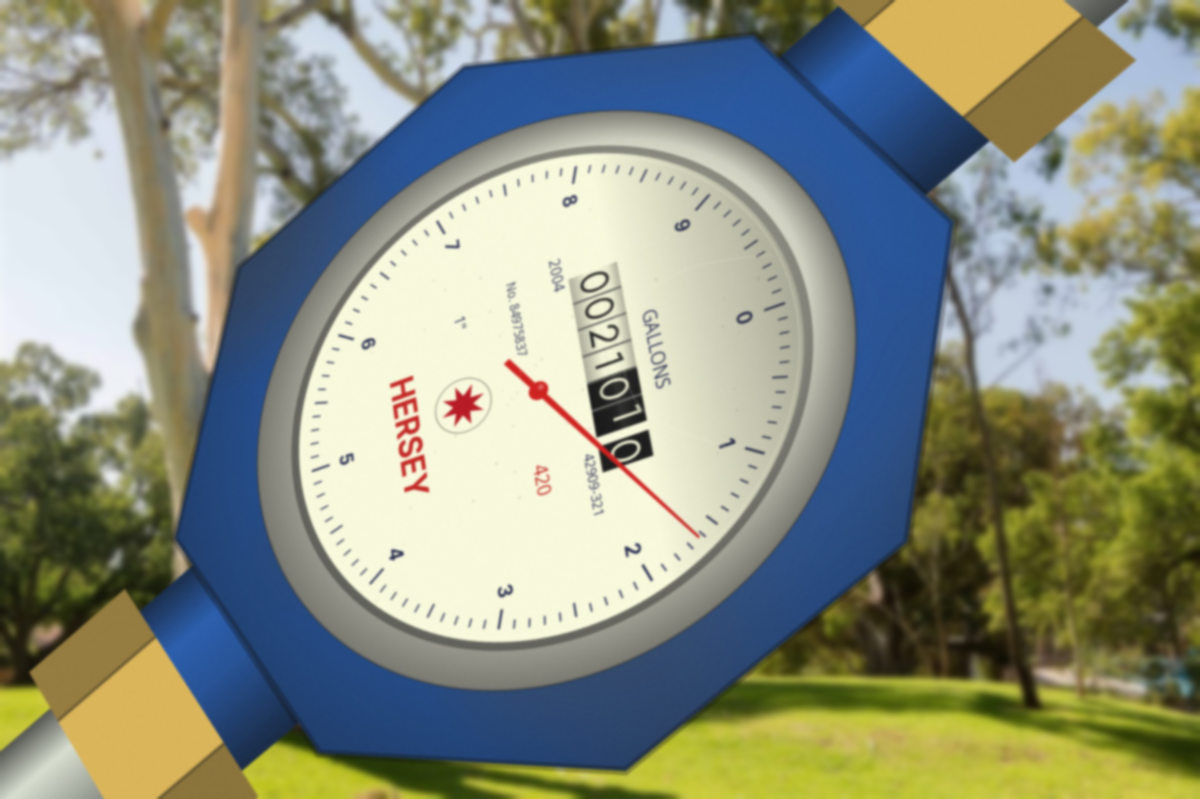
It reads {"value": 21011.6, "unit": "gal"}
